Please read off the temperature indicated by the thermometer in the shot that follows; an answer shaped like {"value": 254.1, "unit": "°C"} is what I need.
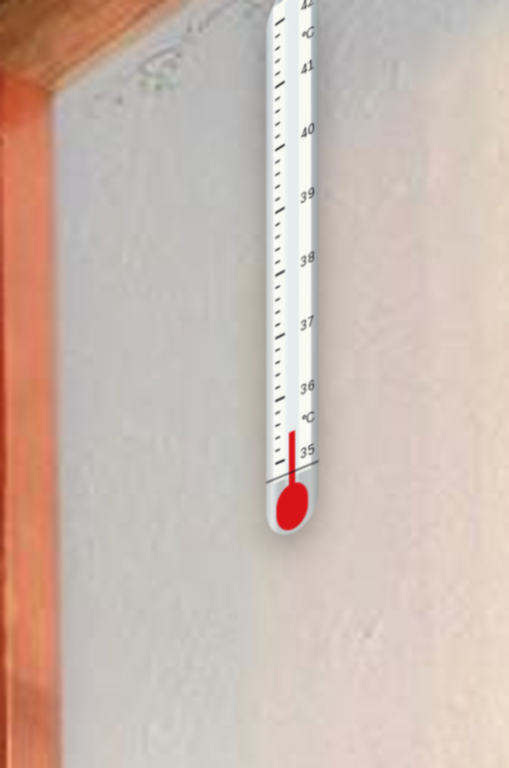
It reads {"value": 35.4, "unit": "°C"}
